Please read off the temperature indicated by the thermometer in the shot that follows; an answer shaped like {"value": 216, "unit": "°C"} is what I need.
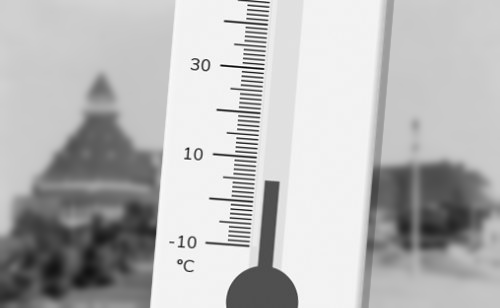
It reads {"value": 5, "unit": "°C"}
